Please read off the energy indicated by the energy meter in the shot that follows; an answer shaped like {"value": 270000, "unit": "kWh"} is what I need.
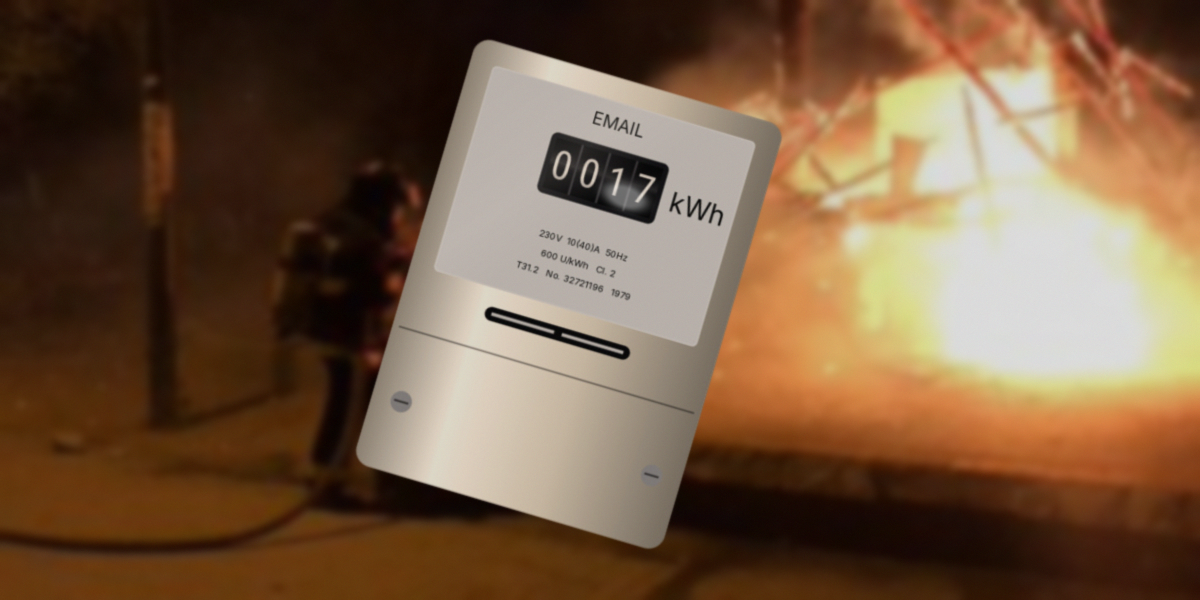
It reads {"value": 17, "unit": "kWh"}
